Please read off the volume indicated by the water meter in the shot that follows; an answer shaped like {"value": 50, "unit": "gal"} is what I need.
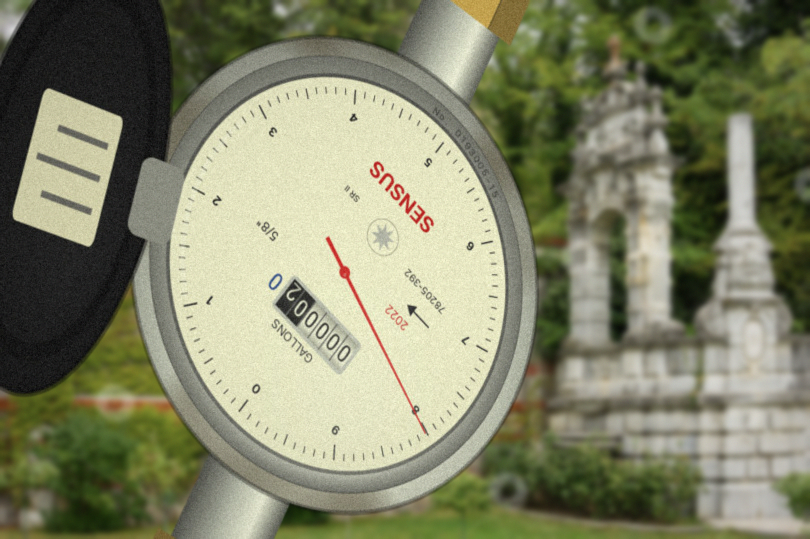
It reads {"value": 18.0, "unit": "gal"}
